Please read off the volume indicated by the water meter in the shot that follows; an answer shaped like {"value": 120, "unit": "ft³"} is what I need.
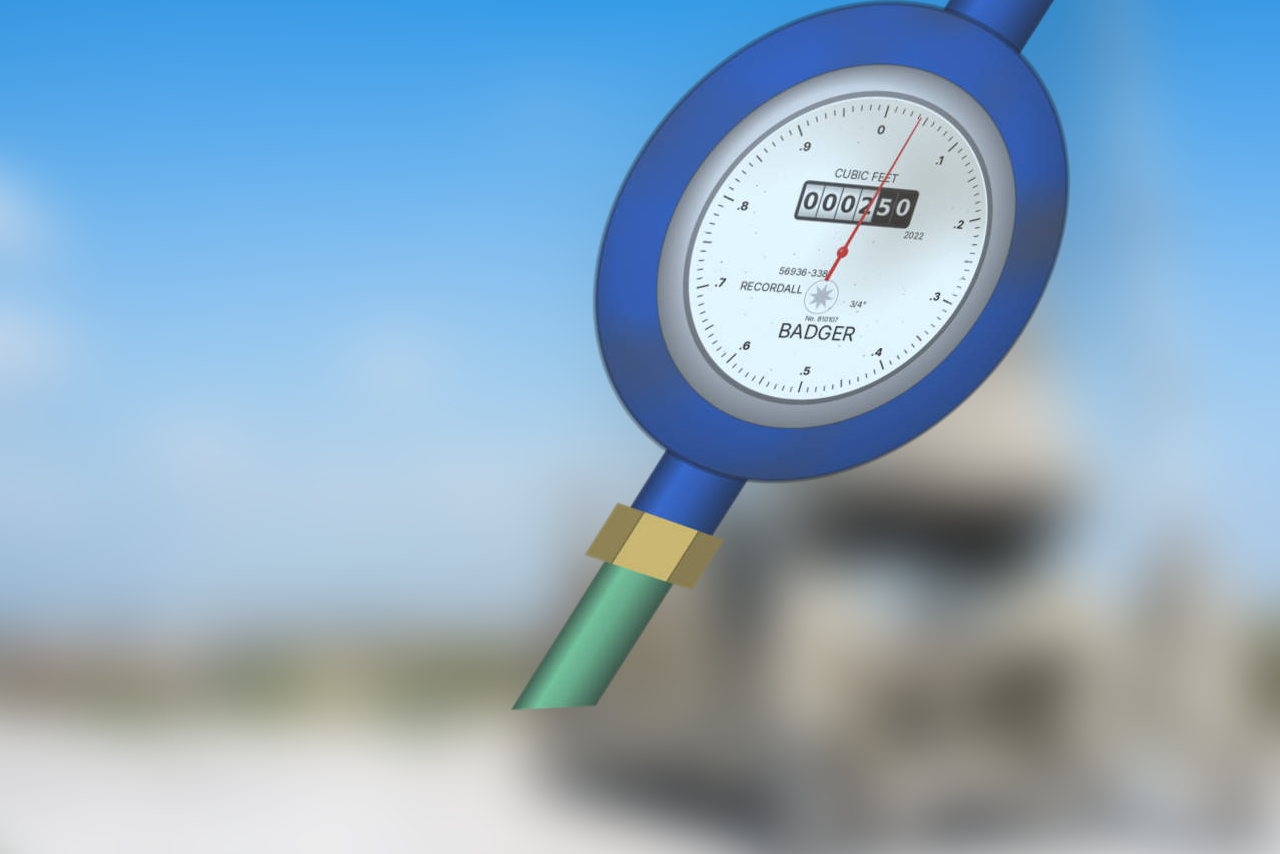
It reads {"value": 250.04, "unit": "ft³"}
